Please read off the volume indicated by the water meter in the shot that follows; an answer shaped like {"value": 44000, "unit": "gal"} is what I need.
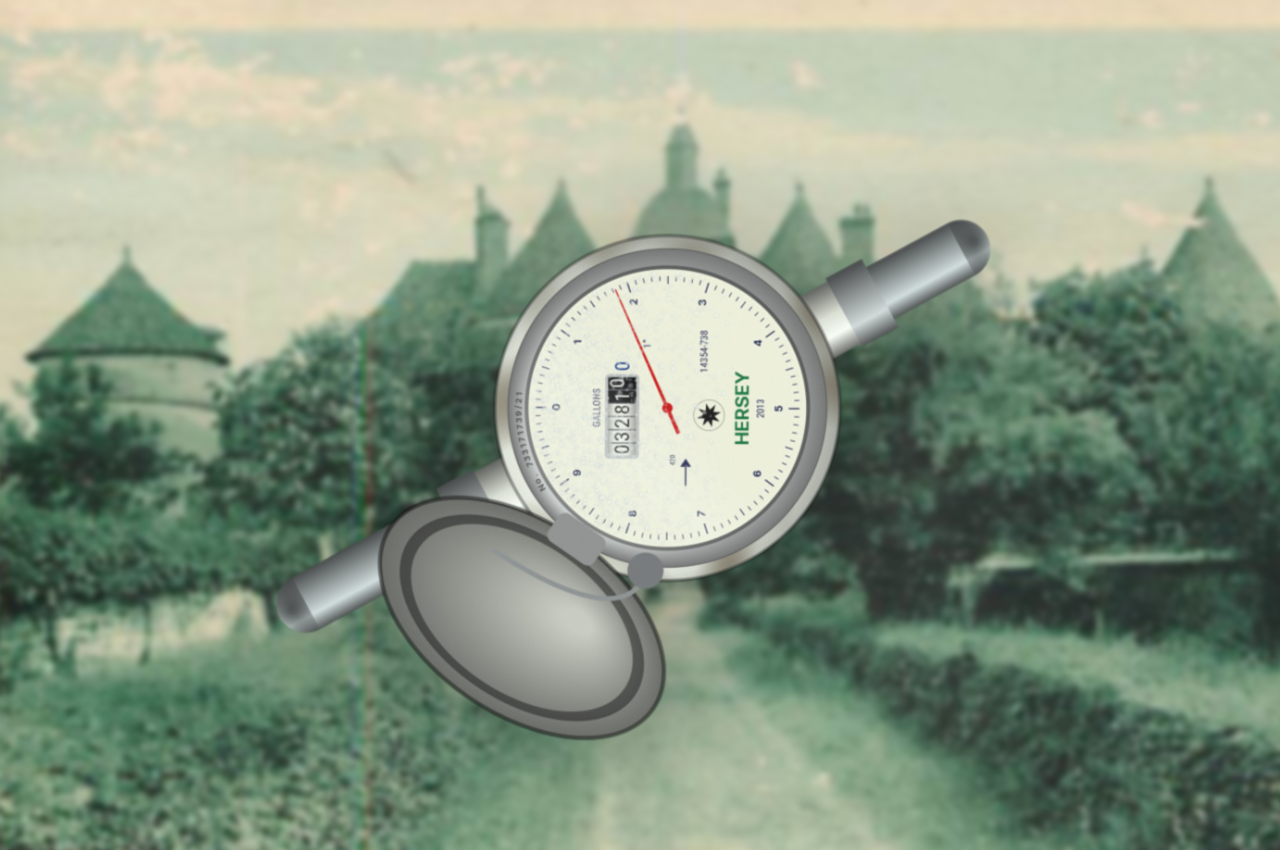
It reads {"value": 328101.8, "unit": "gal"}
